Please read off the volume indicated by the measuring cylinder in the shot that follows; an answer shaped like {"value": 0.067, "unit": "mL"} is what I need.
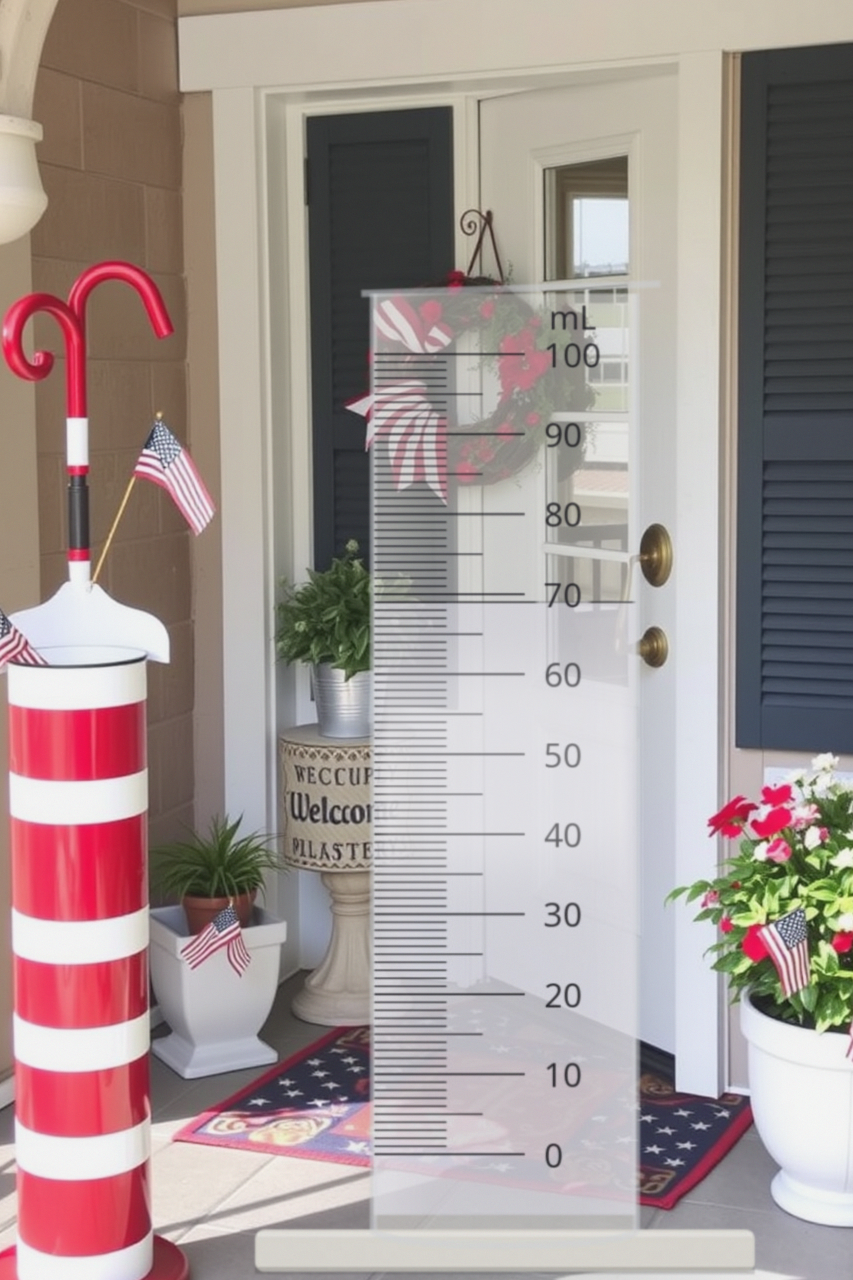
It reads {"value": 69, "unit": "mL"}
